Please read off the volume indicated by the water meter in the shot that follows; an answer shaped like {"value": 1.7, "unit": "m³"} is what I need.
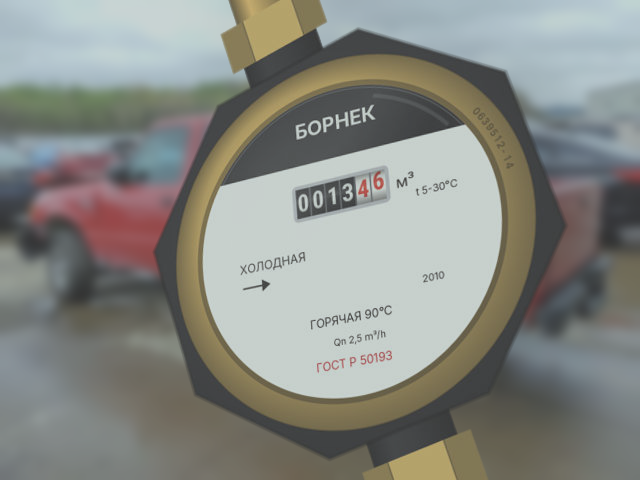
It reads {"value": 13.46, "unit": "m³"}
